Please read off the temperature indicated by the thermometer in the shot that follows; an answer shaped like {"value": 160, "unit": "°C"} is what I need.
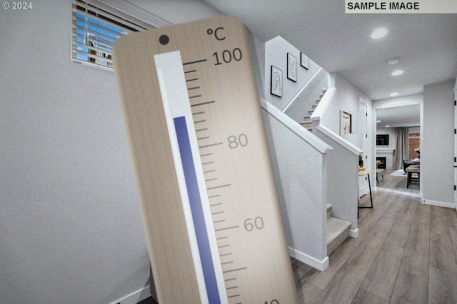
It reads {"value": 88, "unit": "°C"}
